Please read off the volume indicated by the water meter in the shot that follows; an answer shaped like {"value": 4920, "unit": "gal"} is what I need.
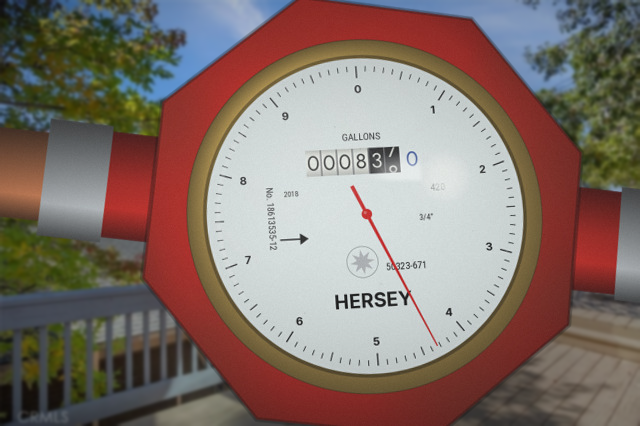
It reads {"value": 8374.3, "unit": "gal"}
